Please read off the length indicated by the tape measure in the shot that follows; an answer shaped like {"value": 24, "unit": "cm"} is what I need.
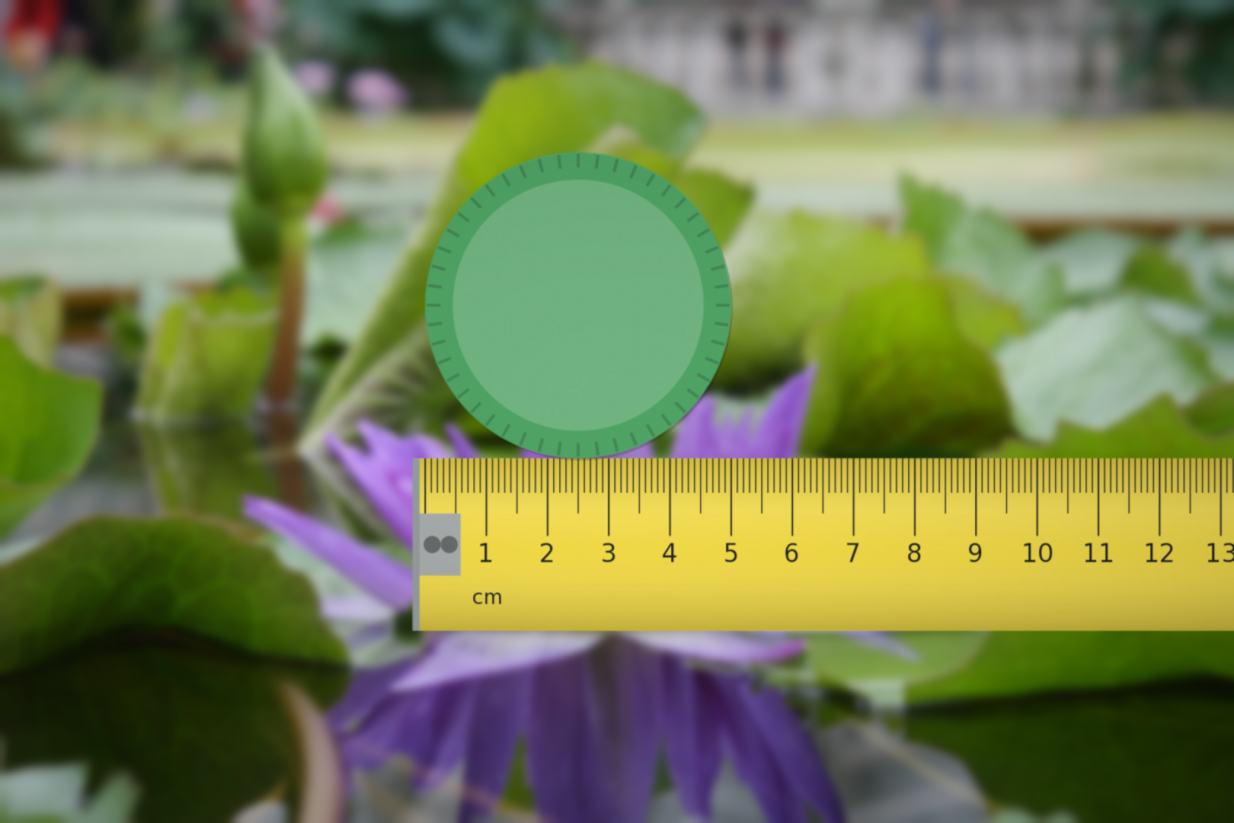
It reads {"value": 5, "unit": "cm"}
